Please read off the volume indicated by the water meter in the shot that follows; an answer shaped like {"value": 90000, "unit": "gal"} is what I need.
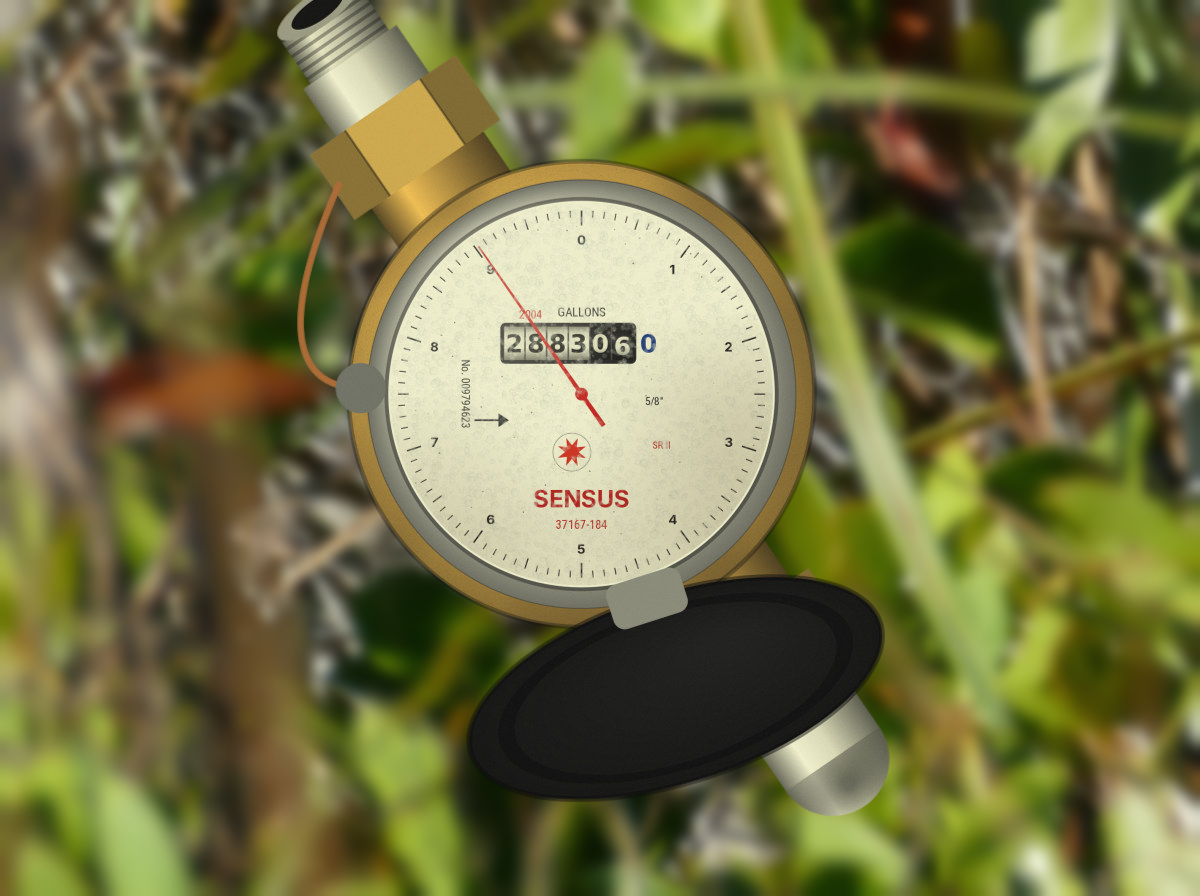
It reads {"value": 2883059.0, "unit": "gal"}
